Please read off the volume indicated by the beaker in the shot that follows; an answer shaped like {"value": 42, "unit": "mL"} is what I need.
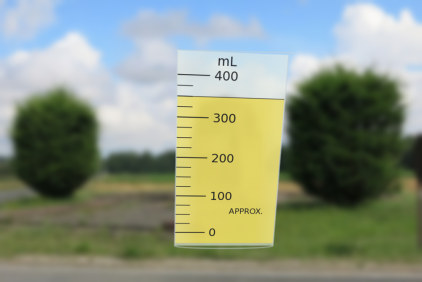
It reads {"value": 350, "unit": "mL"}
